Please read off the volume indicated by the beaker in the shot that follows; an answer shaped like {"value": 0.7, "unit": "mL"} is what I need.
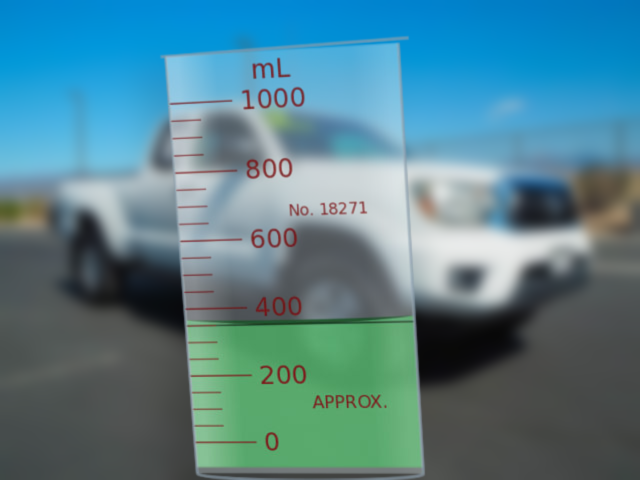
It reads {"value": 350, "unit": "mL"}
